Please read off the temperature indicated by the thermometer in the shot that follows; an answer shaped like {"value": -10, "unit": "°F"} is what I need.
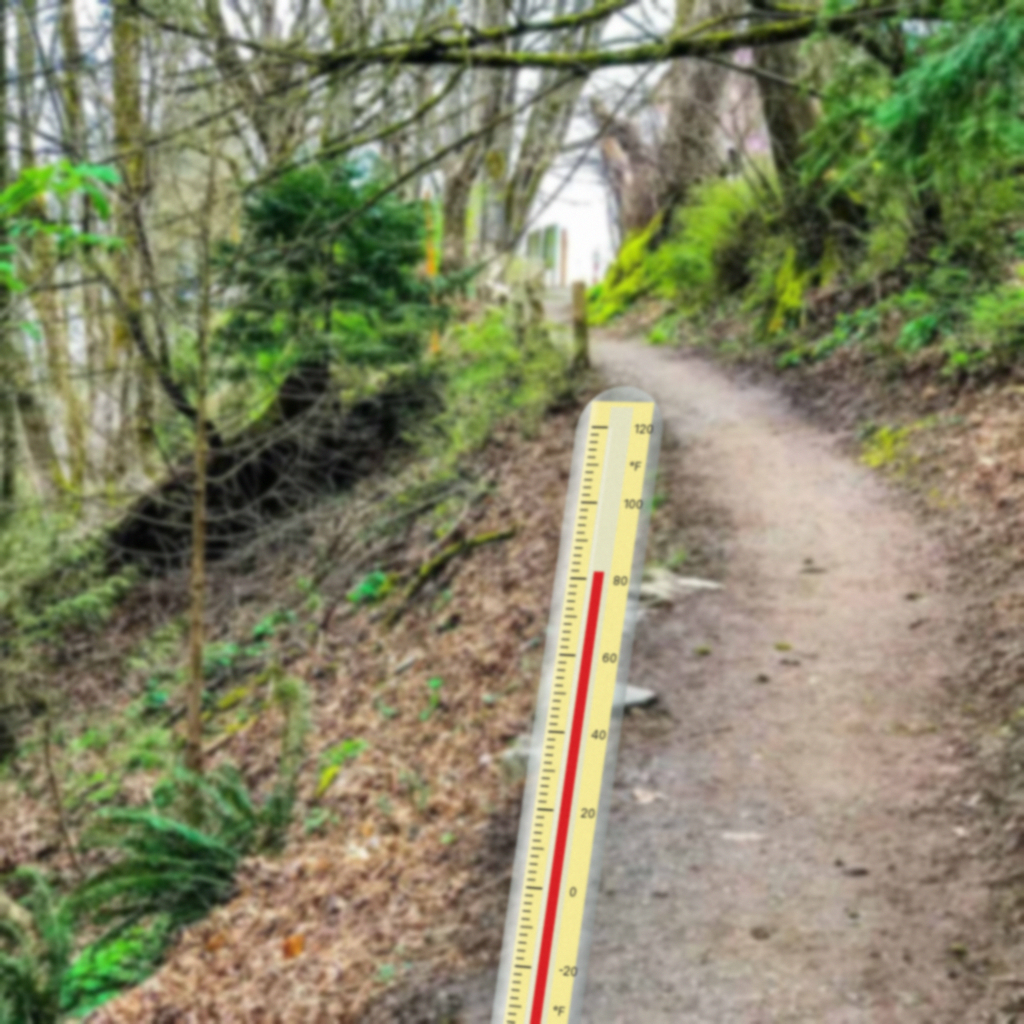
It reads {"value": 82, "unit": "°F"}
